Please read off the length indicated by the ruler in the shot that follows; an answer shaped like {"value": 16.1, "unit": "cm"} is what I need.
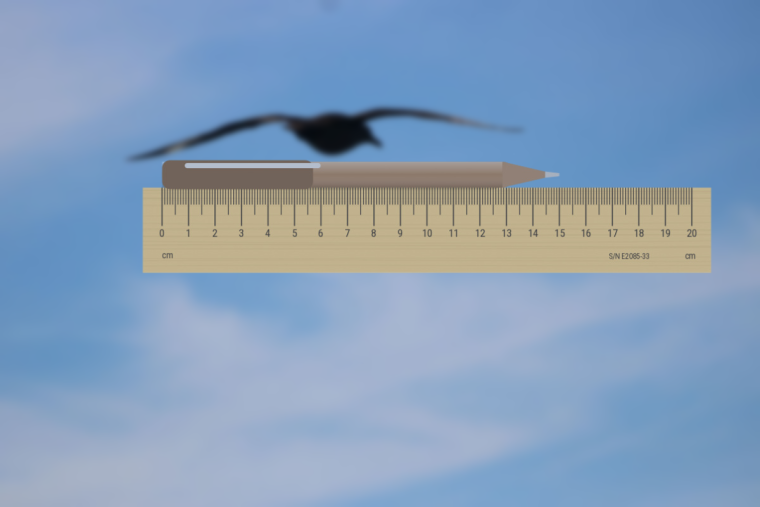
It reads {"value": 15, "unit": "cm"}
